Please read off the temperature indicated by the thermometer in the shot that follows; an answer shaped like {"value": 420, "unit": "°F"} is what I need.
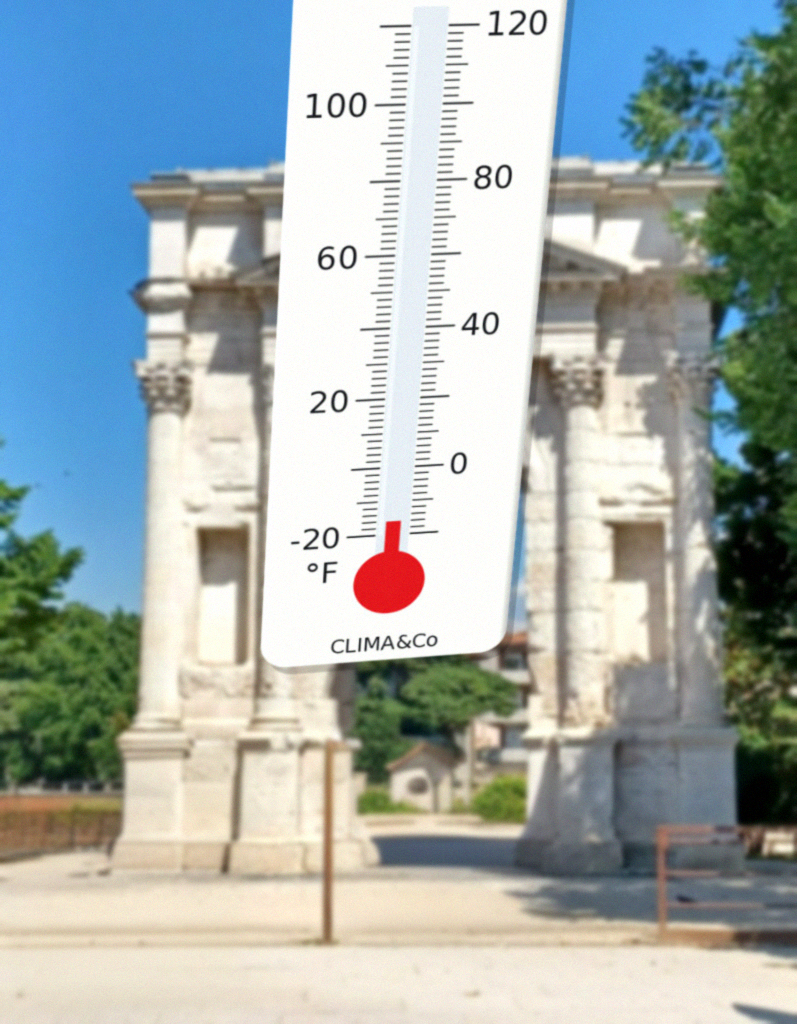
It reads {"value": -16, "unit": "°F"}
